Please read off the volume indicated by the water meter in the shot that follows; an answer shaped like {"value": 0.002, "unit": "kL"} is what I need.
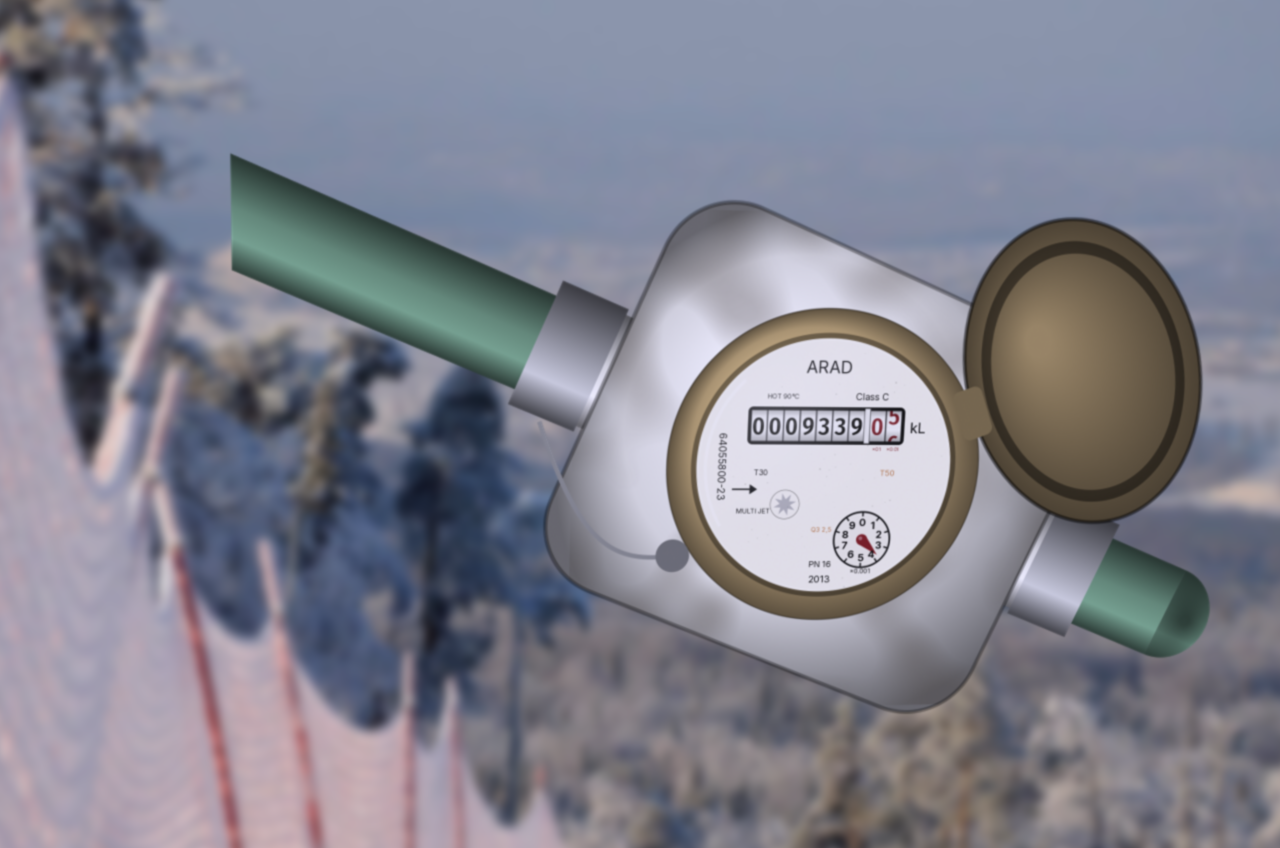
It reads {"value": 9339.053, "unit": "kL"}
